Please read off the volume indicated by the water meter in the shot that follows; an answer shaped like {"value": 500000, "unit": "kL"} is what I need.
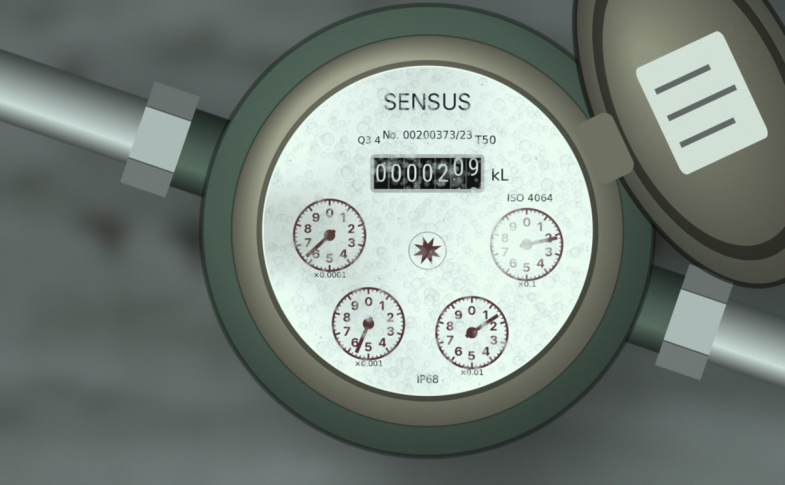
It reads {"value": 209.2156, "unit": "kL"}
